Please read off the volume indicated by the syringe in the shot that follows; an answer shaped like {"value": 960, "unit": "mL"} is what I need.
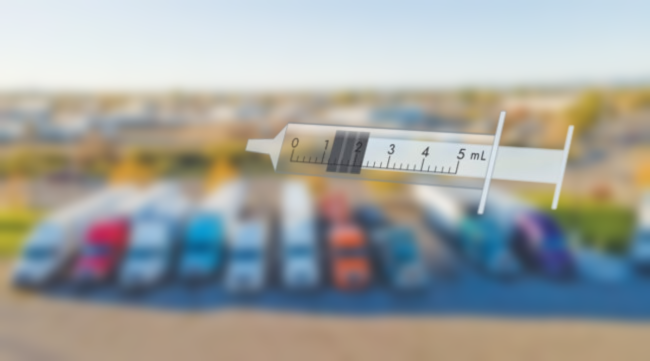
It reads {"value": 1.2, "unit": "mL"}
